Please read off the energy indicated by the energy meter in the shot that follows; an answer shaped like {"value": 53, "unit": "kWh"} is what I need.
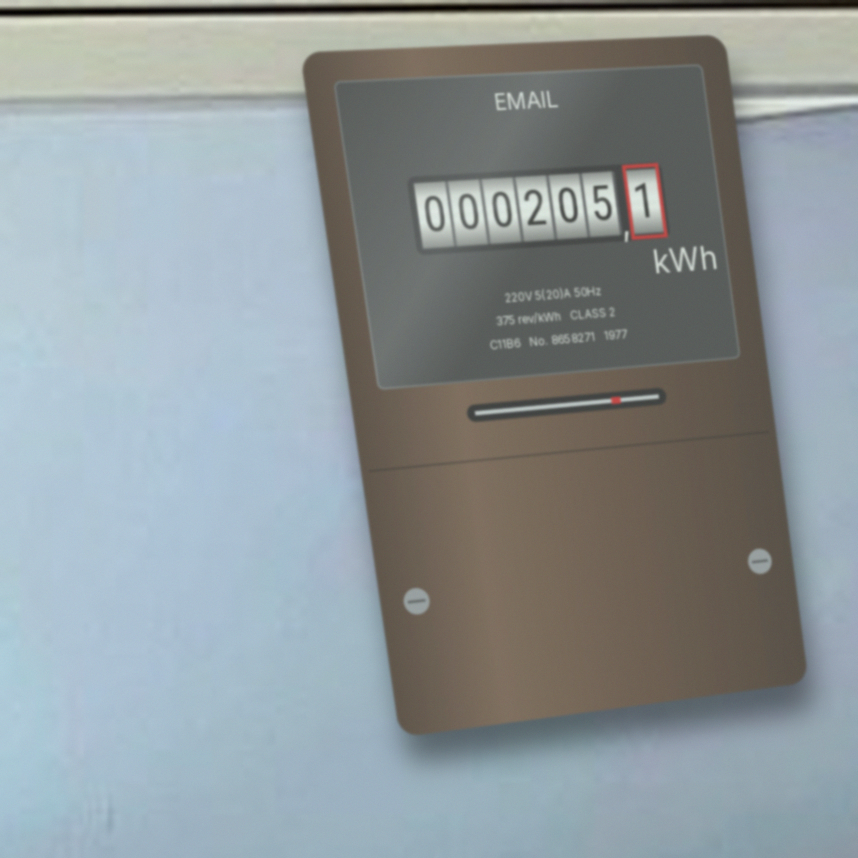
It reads {"value": 205.1, "unit": "kWh"}
